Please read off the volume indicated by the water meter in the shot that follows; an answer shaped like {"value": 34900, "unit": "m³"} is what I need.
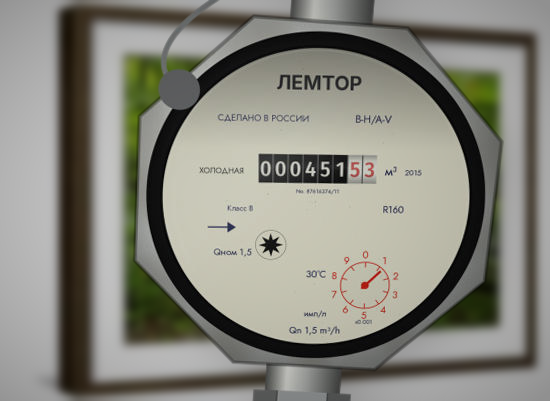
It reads {"value": 451.531, "unit": "m³"}
